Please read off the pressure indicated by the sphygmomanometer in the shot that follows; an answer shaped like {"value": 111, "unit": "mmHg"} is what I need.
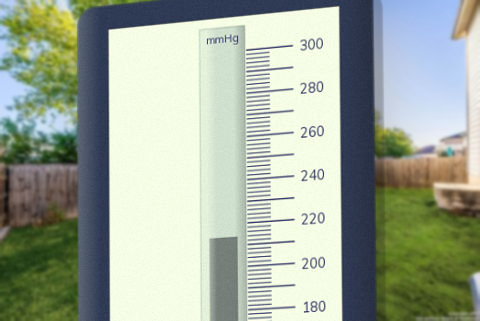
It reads {"value": 214, "unit": "mmHg"}
